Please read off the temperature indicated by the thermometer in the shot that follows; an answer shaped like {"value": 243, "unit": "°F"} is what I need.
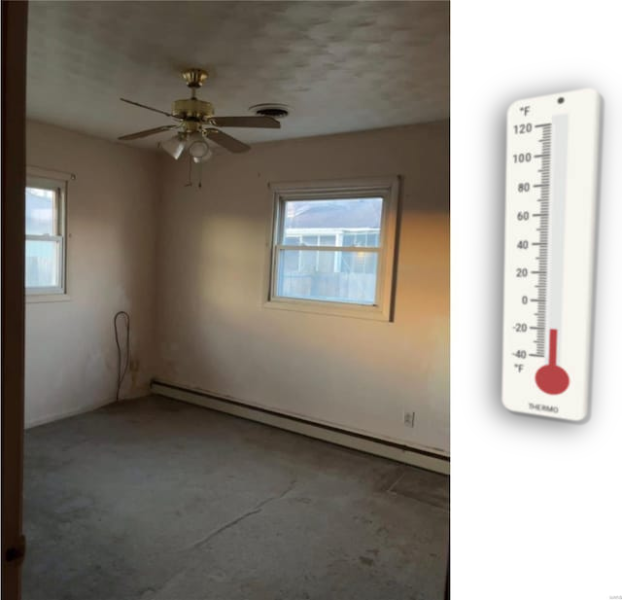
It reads {"value": -20, "unit": "°F"}
